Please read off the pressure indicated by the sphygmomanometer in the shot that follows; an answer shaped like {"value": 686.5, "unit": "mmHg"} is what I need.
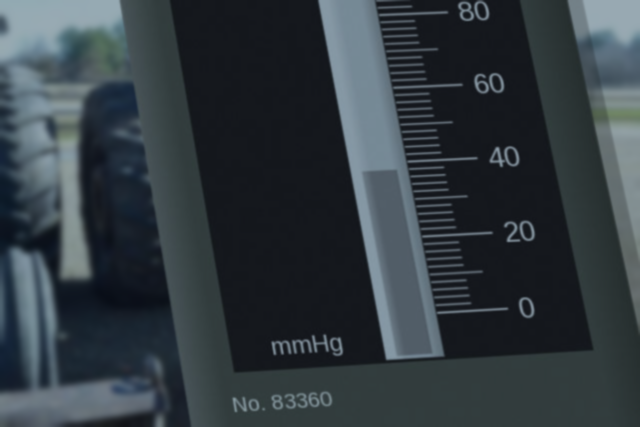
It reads {"value": 38, "unit": "mmHg"}
